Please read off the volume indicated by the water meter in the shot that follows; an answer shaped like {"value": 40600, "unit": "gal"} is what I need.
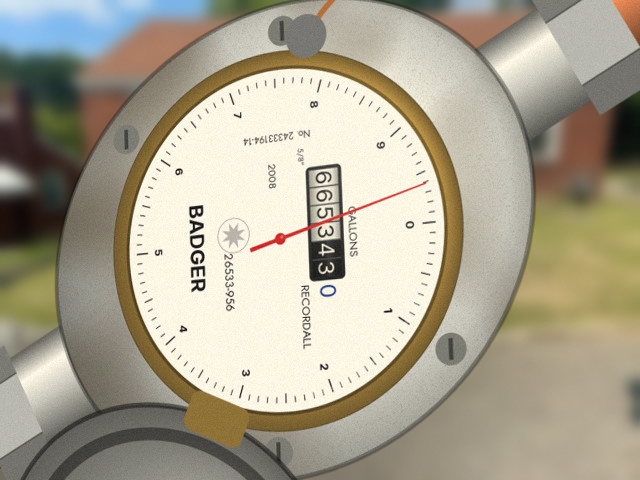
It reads {"value": 6653429.6, "unit": "gal"}
